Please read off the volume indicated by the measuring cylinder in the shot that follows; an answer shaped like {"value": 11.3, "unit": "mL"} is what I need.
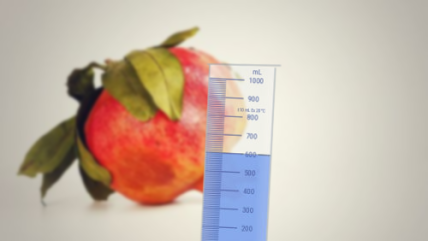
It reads {"value": 600, "unit": "mL"}
